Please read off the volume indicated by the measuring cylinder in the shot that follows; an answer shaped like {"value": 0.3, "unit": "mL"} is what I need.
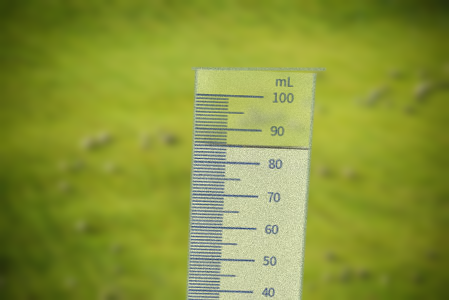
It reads {"value": 85, "unit": "mL"}
